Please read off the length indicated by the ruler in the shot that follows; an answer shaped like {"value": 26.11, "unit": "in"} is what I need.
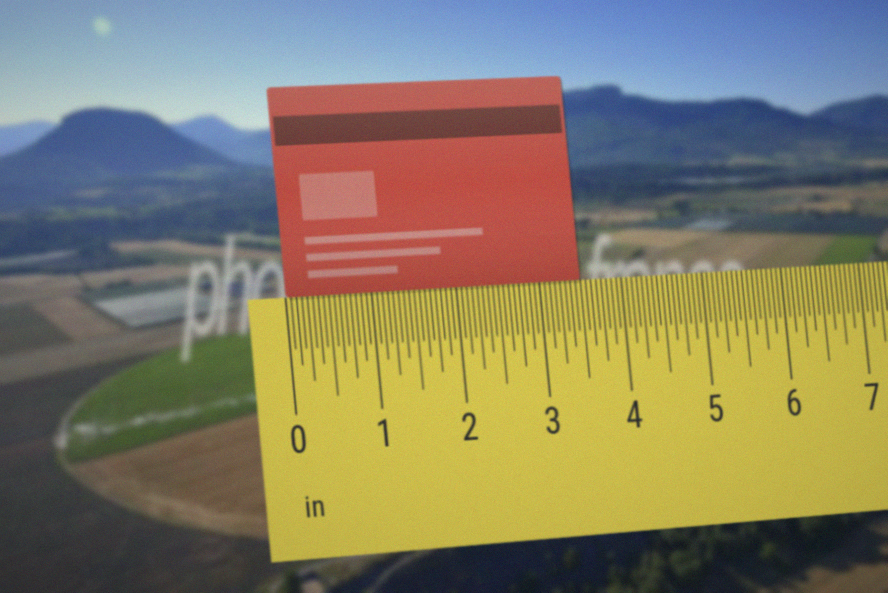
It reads {"value": 3.5, "unit": "in"}
